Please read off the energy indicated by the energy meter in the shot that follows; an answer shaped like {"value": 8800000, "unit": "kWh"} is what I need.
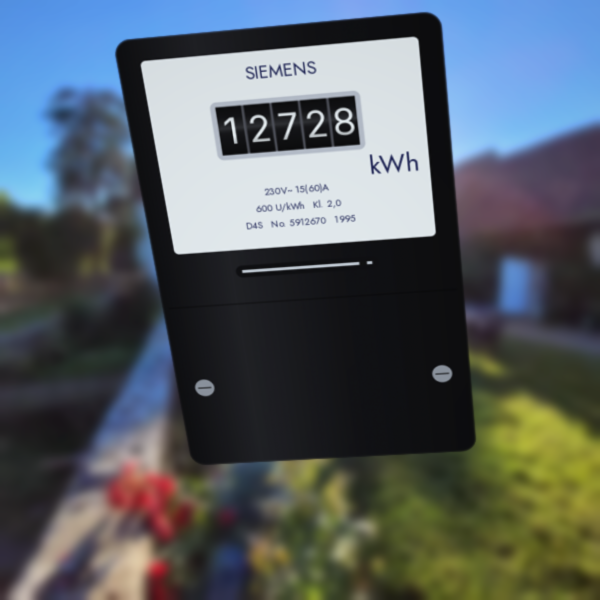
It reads {"value": 12728, "unit": "kWh"}
